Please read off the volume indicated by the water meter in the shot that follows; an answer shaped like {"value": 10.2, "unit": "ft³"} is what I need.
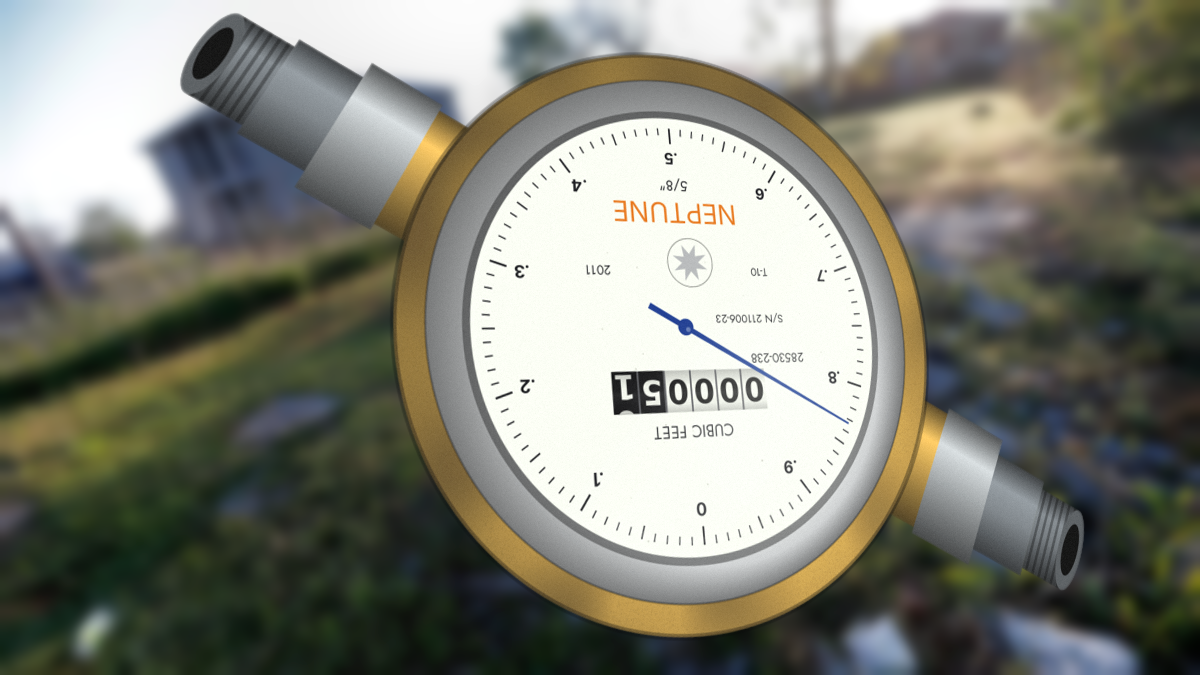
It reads {"value": 50.83, "unit": "ft³"}
